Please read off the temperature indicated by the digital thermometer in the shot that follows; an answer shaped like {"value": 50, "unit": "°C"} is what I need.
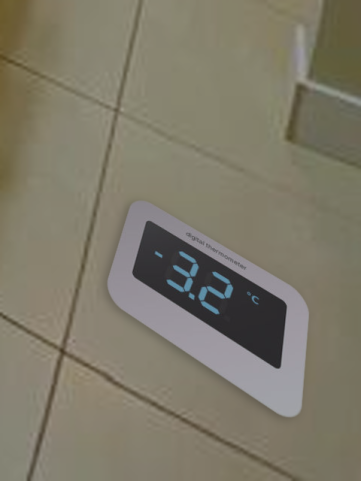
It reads {"value": -3.2, "unit": "°C"}
